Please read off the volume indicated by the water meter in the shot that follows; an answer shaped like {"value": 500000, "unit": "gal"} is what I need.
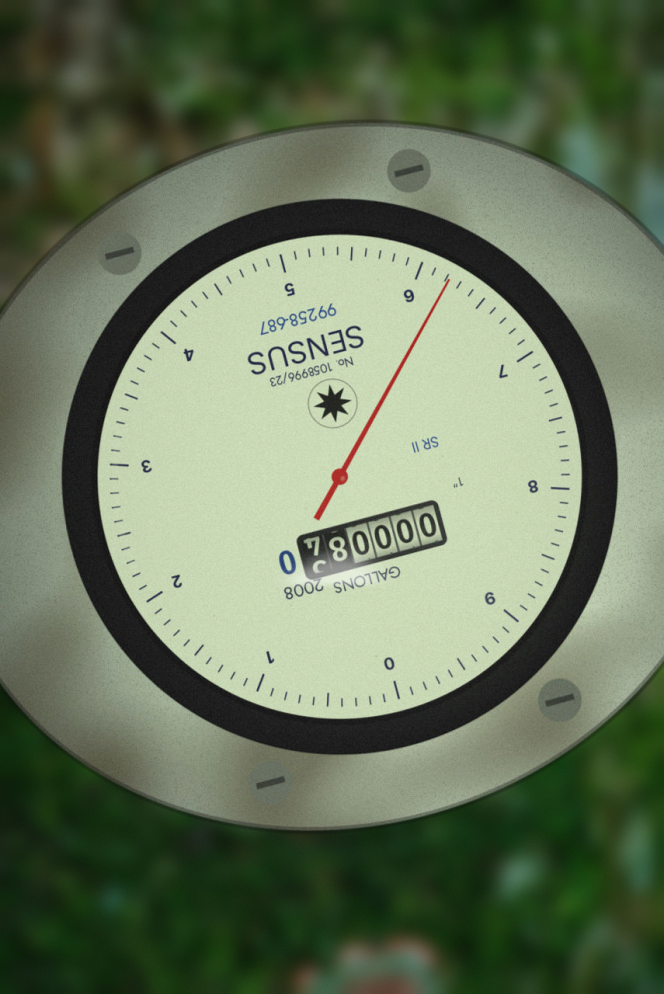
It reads {"value": 836.2, "unit": "gal"}
